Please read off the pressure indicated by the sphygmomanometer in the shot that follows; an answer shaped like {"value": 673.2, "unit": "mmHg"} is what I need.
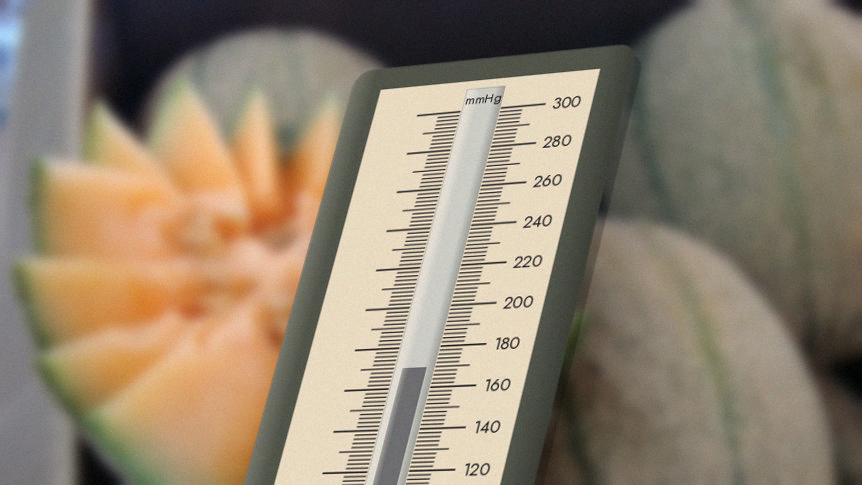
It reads {"value": 170, "unit": "mmHg"}
